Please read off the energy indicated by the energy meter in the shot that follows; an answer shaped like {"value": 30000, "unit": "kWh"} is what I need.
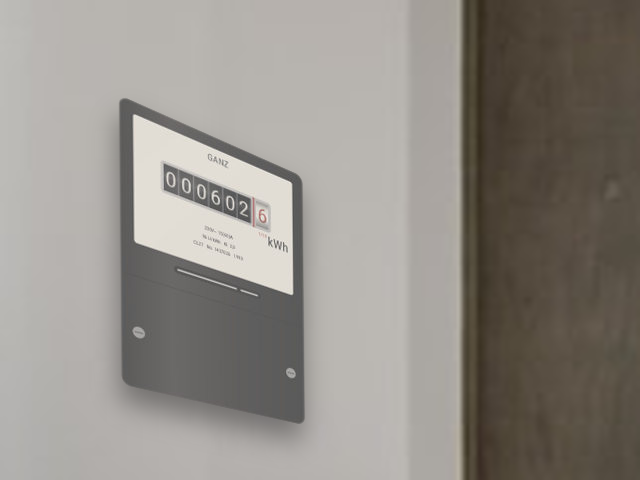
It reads {"value": 602.6, "unit": "kWh"}
